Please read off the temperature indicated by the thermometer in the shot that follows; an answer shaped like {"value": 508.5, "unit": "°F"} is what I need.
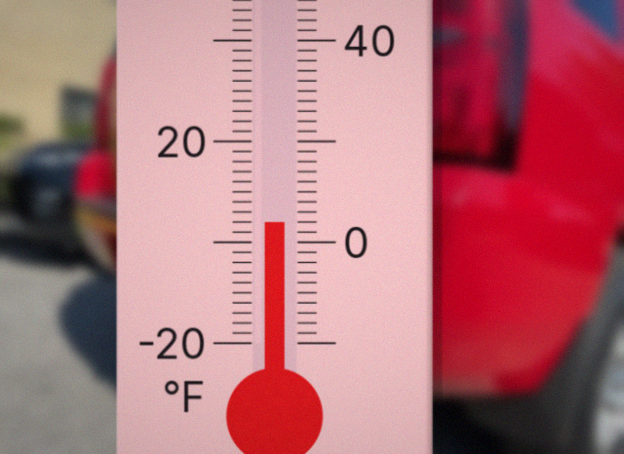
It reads {"value": 4, "unit": "°F"}
